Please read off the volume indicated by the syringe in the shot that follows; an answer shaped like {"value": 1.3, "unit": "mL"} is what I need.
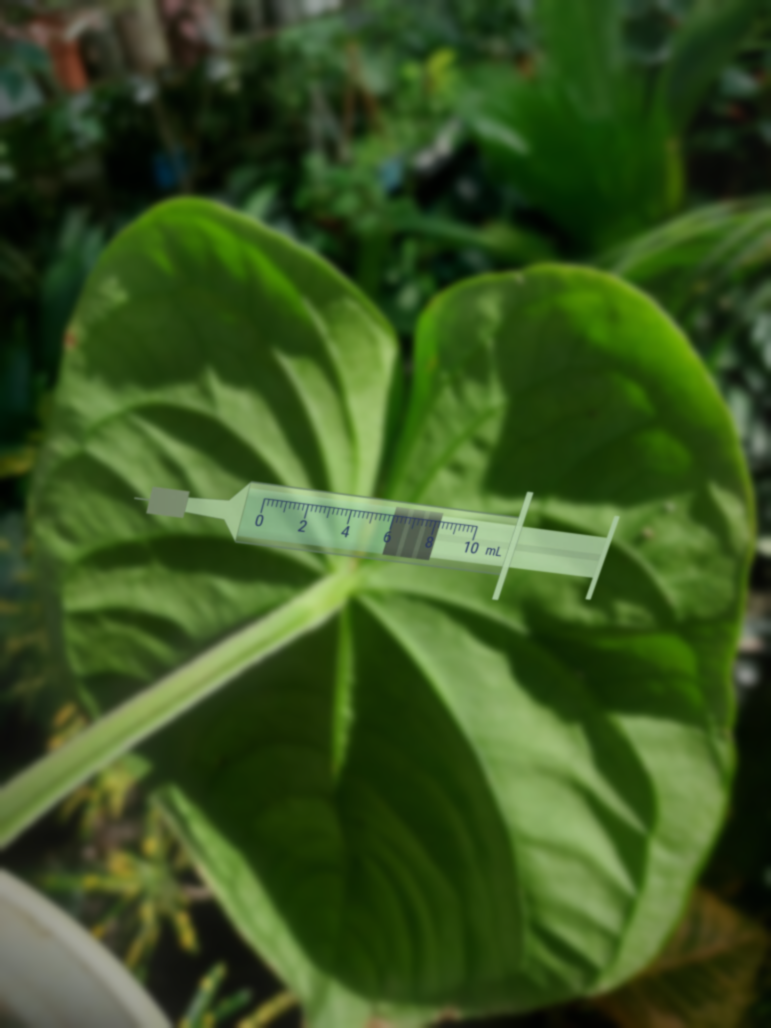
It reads {"value": 6, "unit": "mL"}
